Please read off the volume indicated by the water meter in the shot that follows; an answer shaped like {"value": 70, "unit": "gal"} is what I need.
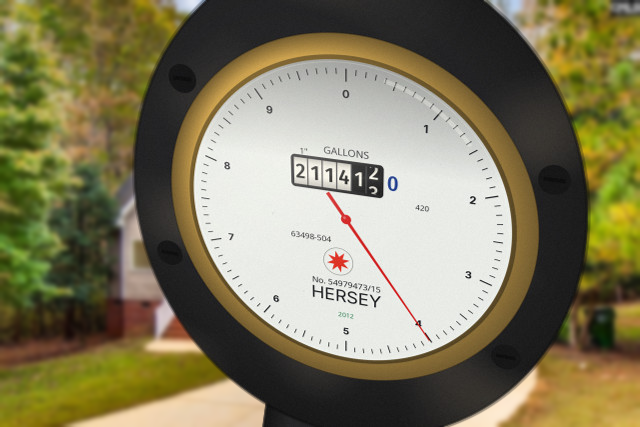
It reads {"value": 2114124.0, "unit": "gal"}
